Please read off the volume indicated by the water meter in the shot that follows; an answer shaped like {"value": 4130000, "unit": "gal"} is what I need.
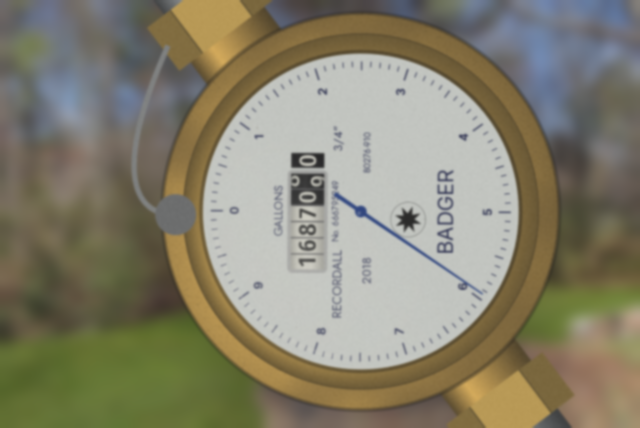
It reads {"value": 1687085.9, "unit": "gal"}
